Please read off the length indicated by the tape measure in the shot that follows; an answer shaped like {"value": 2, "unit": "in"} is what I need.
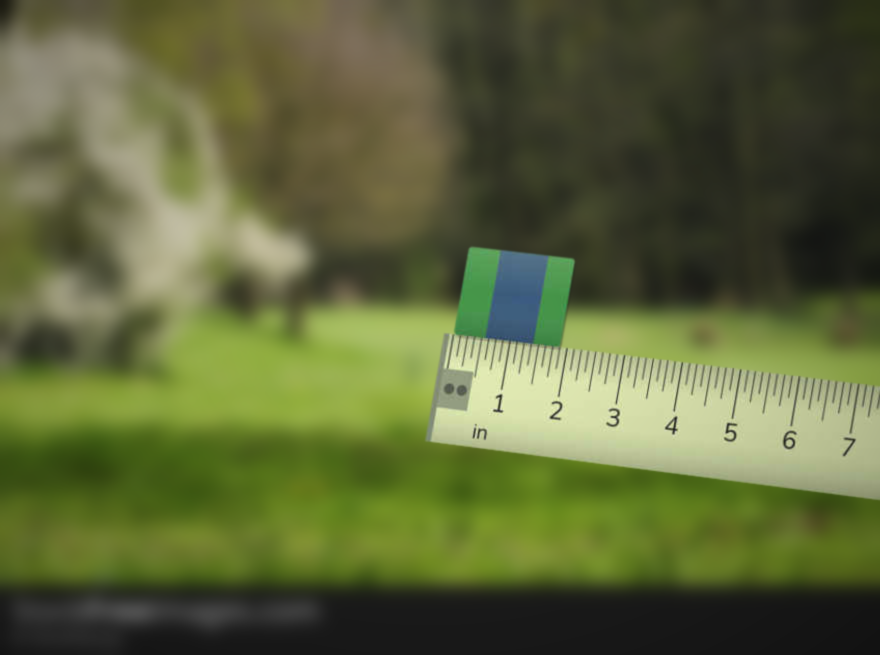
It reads {"value": 1.875, "unit": "in"}
